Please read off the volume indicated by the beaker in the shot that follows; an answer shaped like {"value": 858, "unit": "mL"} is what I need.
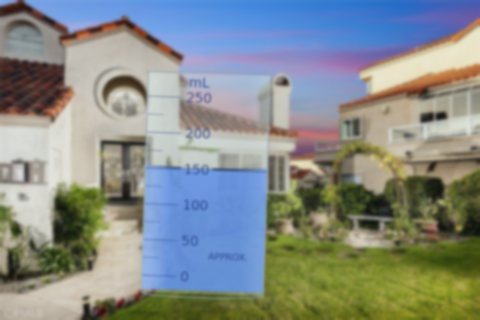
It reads {"value": 150, "unit": "mL"}
